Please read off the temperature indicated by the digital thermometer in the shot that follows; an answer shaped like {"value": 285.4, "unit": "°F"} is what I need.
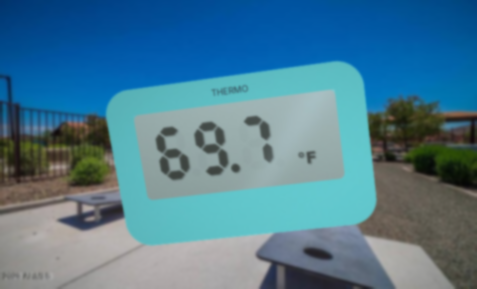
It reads {"value": 69.7, "unit": "°F"}
